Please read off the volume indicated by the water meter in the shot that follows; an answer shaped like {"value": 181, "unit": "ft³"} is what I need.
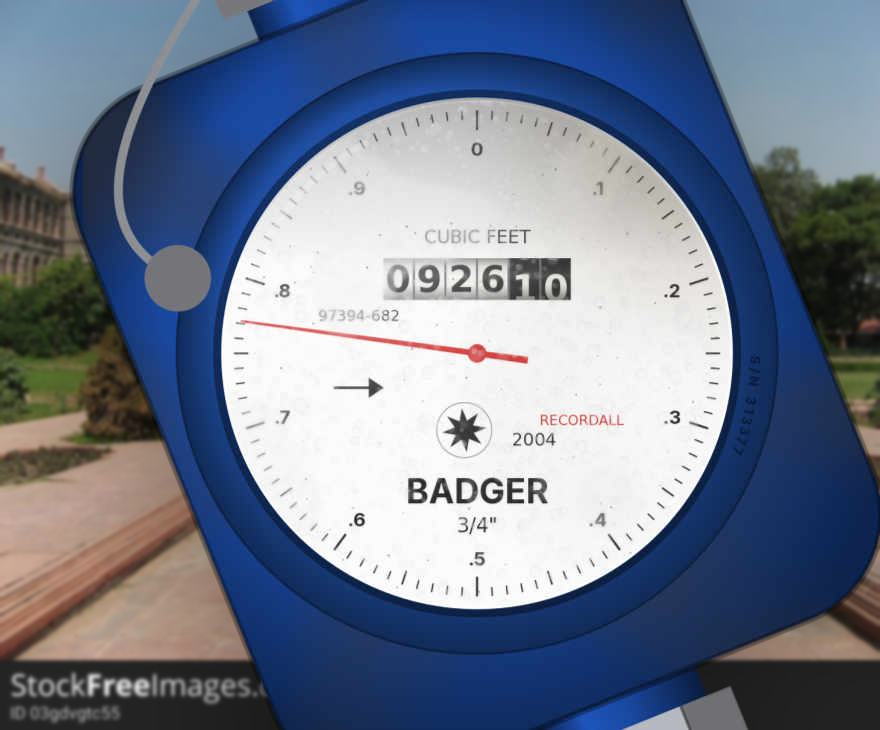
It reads {"value": 92609.77, "unit": "ft³"}
